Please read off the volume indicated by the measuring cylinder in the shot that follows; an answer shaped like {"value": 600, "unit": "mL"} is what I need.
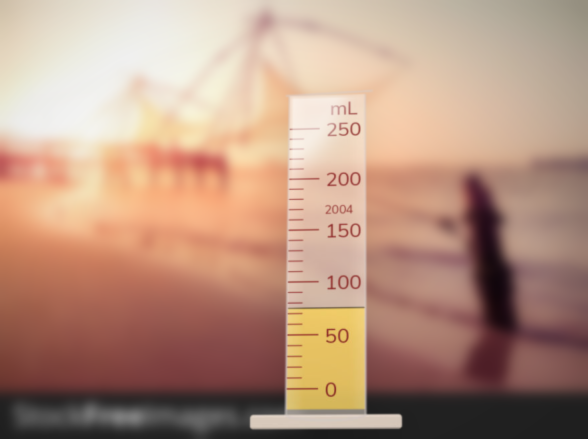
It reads {"value": 75, "unit": "mL"}
